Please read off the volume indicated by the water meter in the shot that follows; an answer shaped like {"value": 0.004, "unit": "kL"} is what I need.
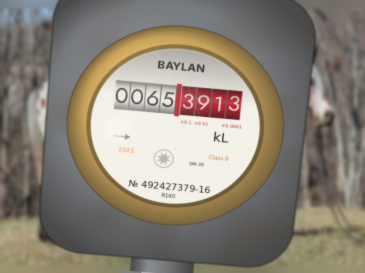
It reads {"value": 65.3913, "unit": "kL"}
